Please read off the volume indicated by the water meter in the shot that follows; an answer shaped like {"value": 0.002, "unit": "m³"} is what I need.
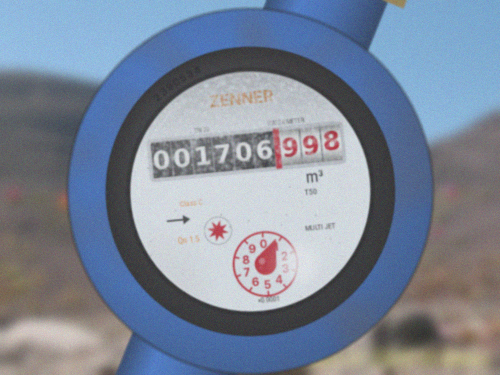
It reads {"value": 1706.9980, "unit": "m³"}
